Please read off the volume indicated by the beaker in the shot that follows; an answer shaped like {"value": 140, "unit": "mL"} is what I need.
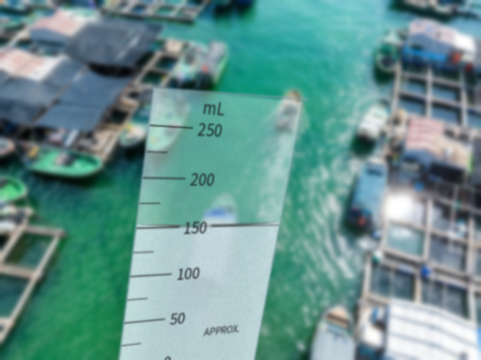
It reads {"value": 150, "unit": "mL"}
